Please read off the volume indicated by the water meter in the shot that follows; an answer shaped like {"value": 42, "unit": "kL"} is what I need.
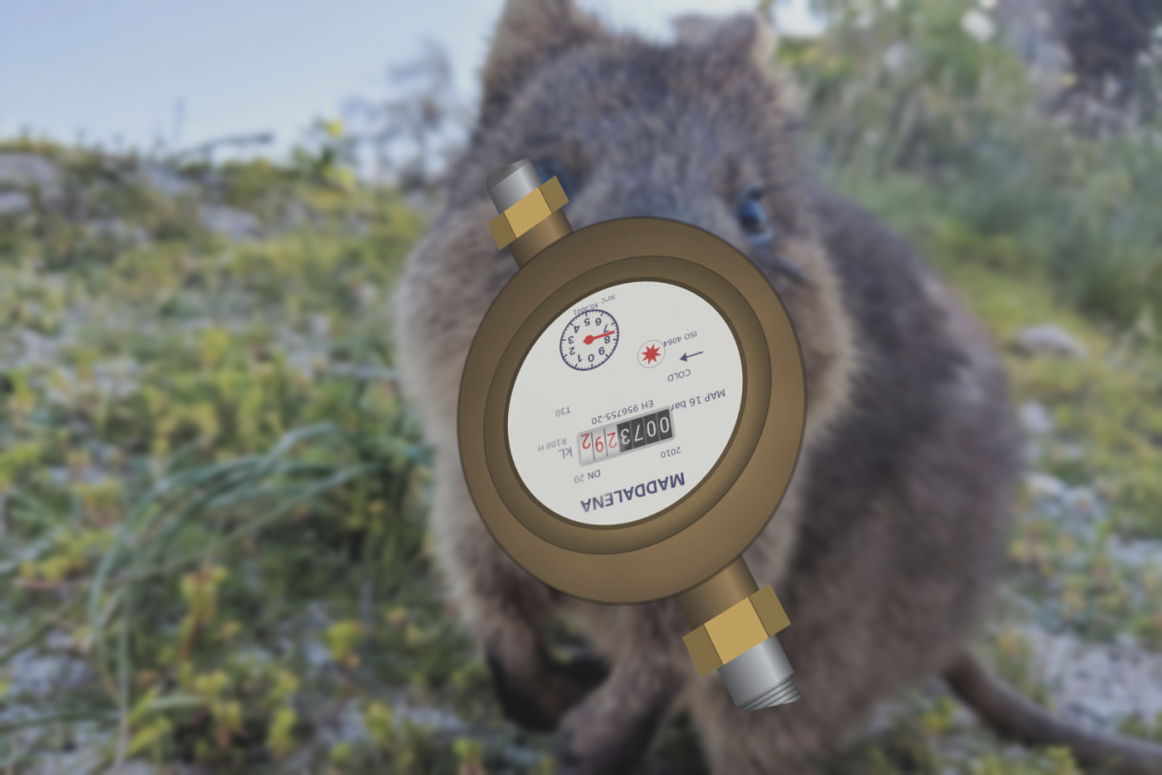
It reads {"value": 73.2917, "unit": "kL"}
